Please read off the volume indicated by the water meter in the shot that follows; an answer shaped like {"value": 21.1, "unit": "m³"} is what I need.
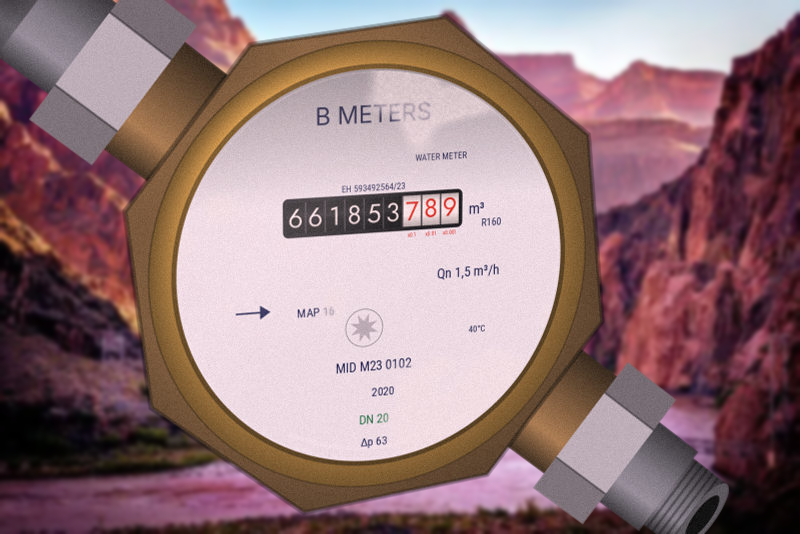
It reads {"value": 661853.789, "unit": "m³"}
